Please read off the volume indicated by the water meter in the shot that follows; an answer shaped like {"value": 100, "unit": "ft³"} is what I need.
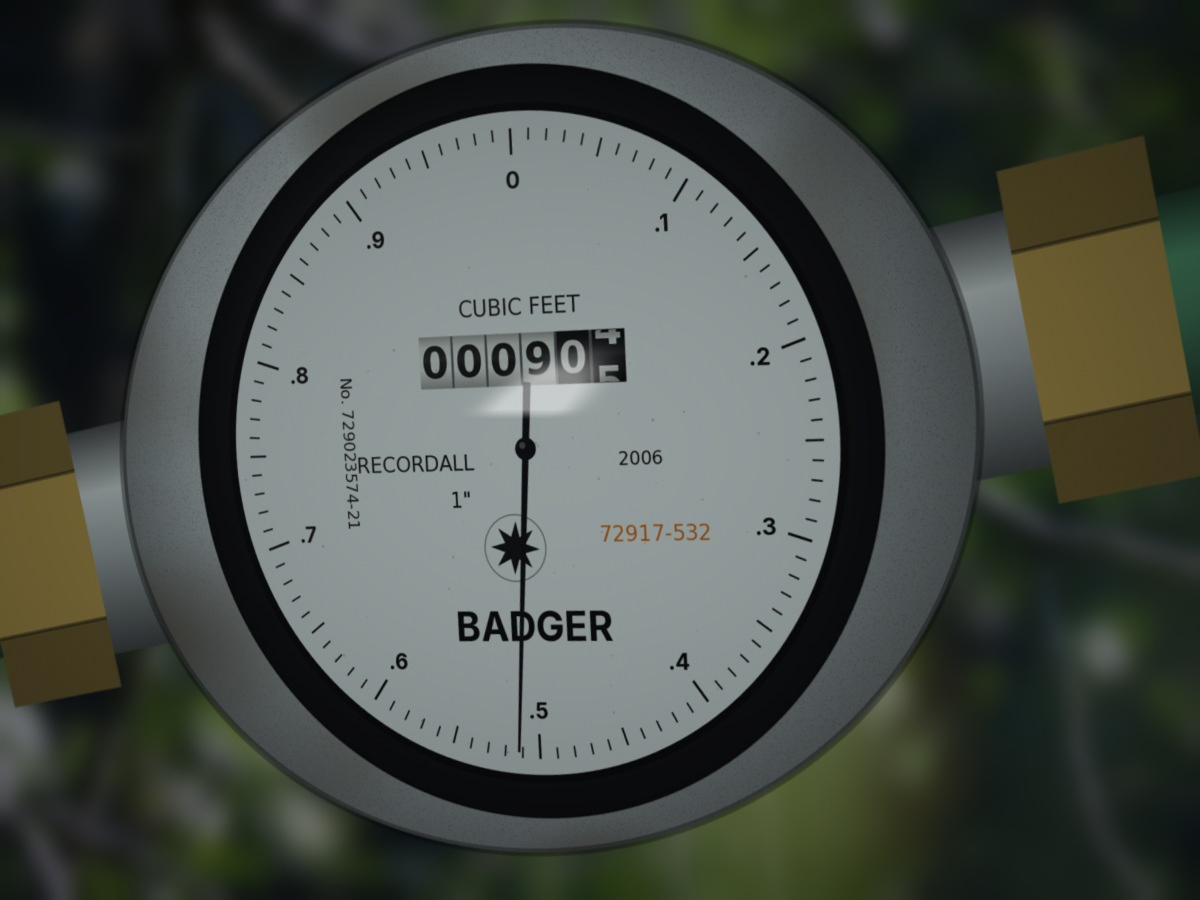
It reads {"value": 904.51, "unit": "ft³"}
